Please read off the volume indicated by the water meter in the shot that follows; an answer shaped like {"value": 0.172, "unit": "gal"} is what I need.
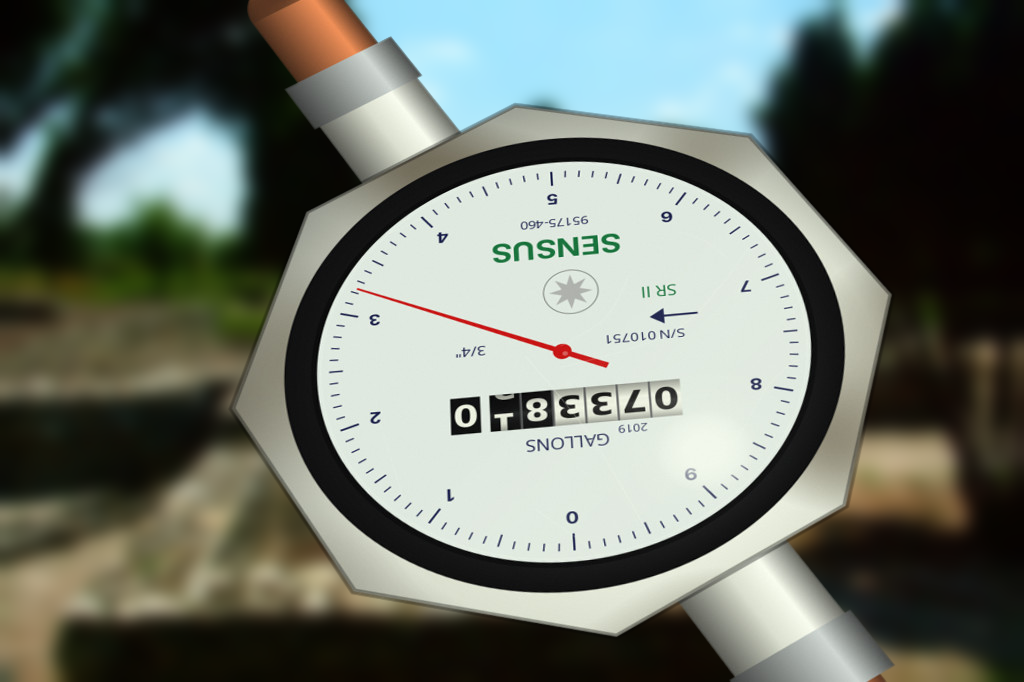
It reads {"value": 733813.2, "unit": "gal"}
